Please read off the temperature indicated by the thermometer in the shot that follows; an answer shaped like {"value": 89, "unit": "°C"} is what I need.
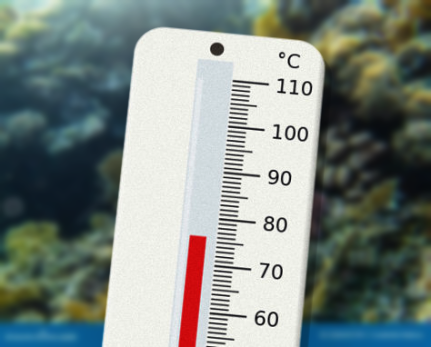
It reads {"value": 76, "unit": "°C"}
